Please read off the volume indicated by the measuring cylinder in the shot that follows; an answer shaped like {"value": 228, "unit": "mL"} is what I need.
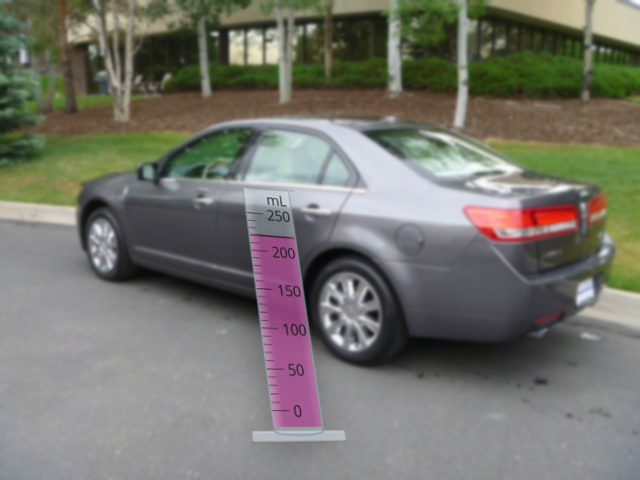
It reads {"value": 220, "unit": "mL"}
